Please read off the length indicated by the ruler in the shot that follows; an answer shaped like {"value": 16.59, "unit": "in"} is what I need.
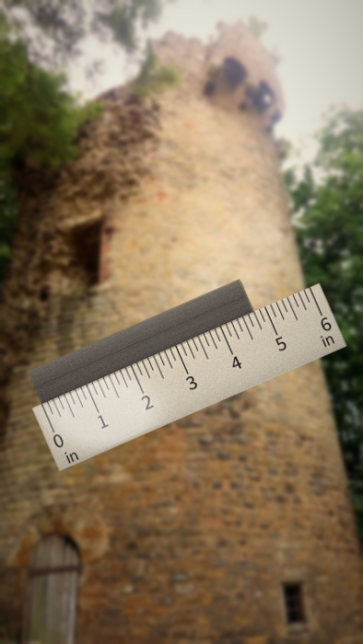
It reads {"value": 4.75, "unit": "in"}
